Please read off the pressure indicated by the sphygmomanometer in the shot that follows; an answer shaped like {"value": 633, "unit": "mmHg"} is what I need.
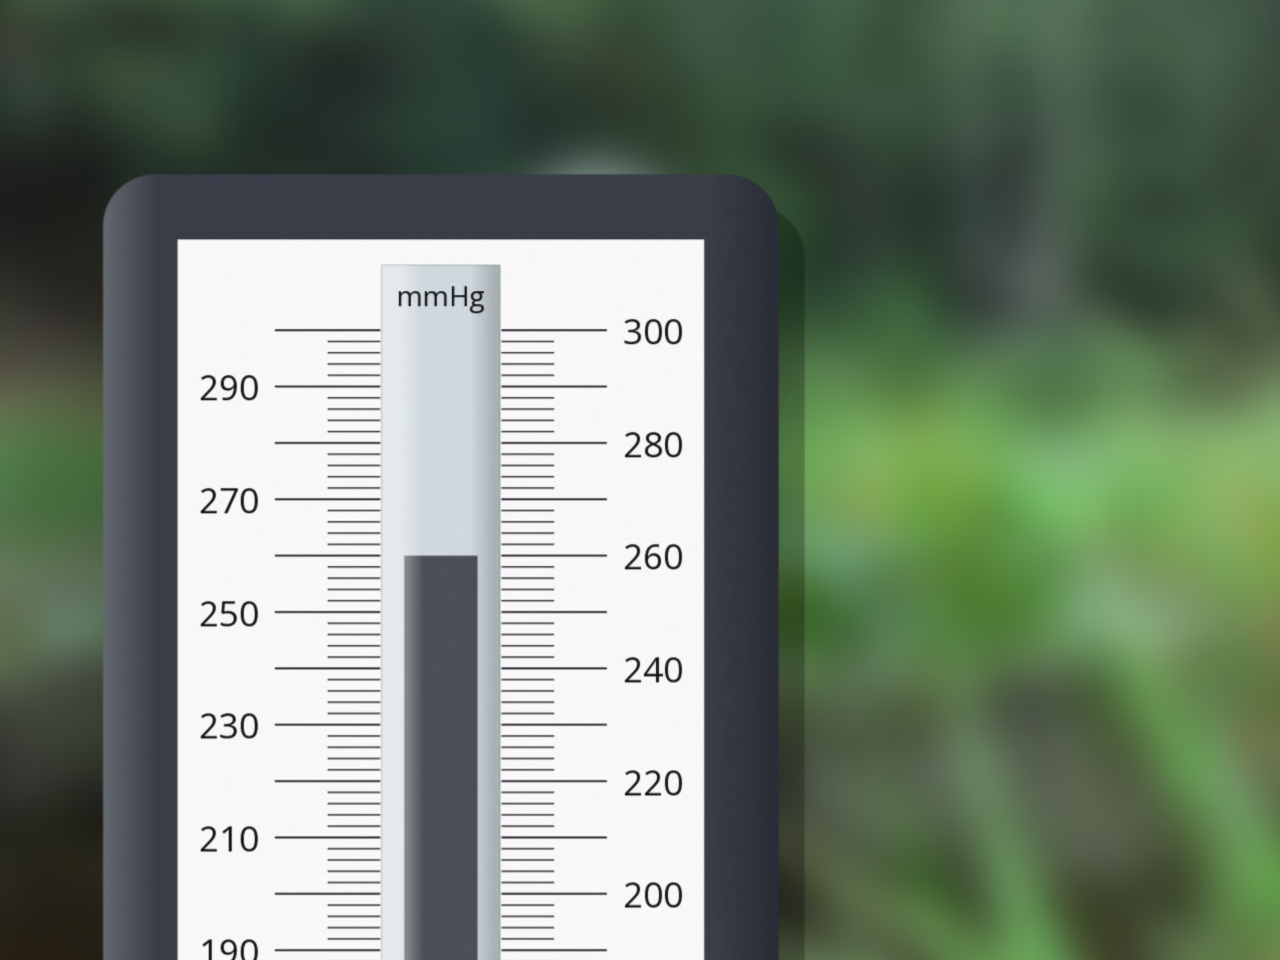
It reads {"value": 260, "unit": "mmHg"}
